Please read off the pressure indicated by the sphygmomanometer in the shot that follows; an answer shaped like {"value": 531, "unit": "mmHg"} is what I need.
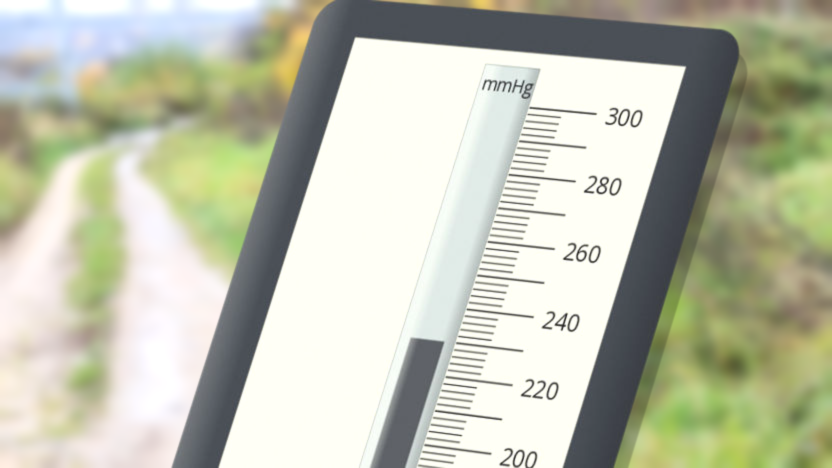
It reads {"value": 230, "unit": "mmHg"}
